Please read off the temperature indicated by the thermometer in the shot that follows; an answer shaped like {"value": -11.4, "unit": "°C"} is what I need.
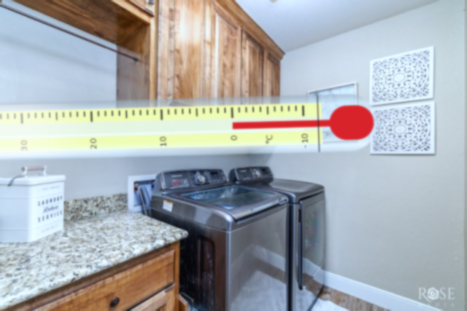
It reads {"value": 0, "unit": "°C"}
